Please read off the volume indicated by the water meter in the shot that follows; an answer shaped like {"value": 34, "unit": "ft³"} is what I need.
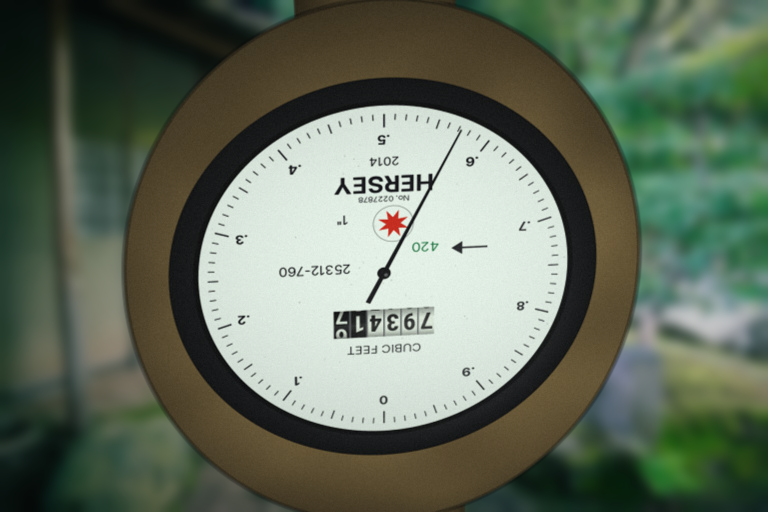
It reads {"value": 793416.57, "unit": "ft³"}
